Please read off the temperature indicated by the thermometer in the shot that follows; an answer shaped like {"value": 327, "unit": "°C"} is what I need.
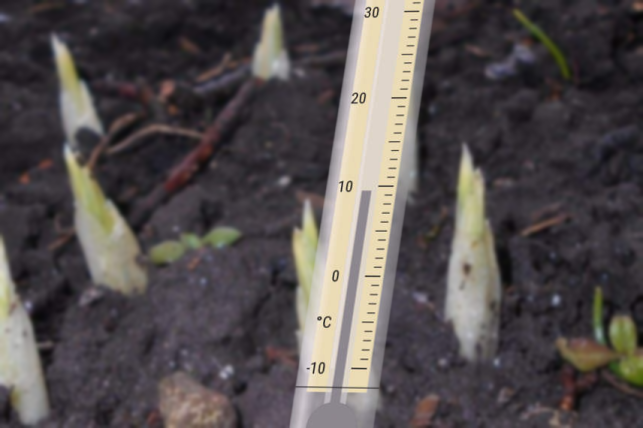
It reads {"value": 9.5, "unit": "°C"}
